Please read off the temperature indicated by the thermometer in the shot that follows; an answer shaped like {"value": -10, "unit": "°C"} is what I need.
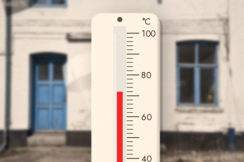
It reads {"value": 72, "unit": "°C"}
